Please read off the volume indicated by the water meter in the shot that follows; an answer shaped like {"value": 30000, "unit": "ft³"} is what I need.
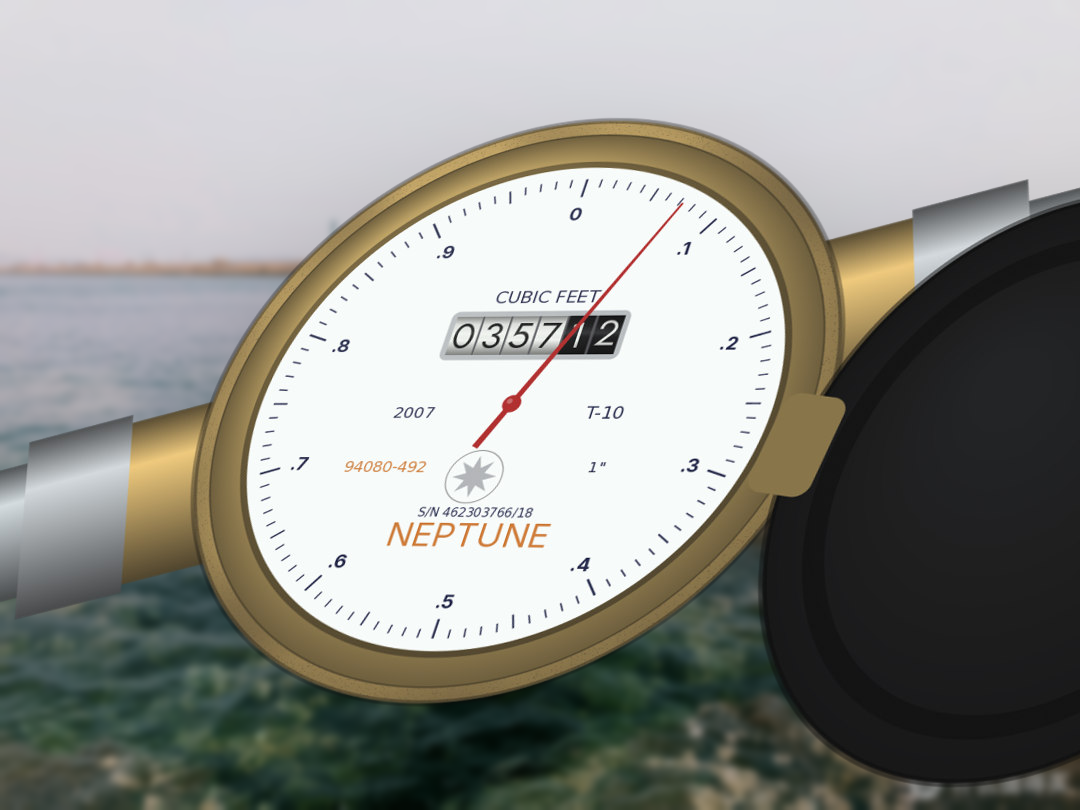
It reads {"value": 35712.07, "unit": "ft³"}
